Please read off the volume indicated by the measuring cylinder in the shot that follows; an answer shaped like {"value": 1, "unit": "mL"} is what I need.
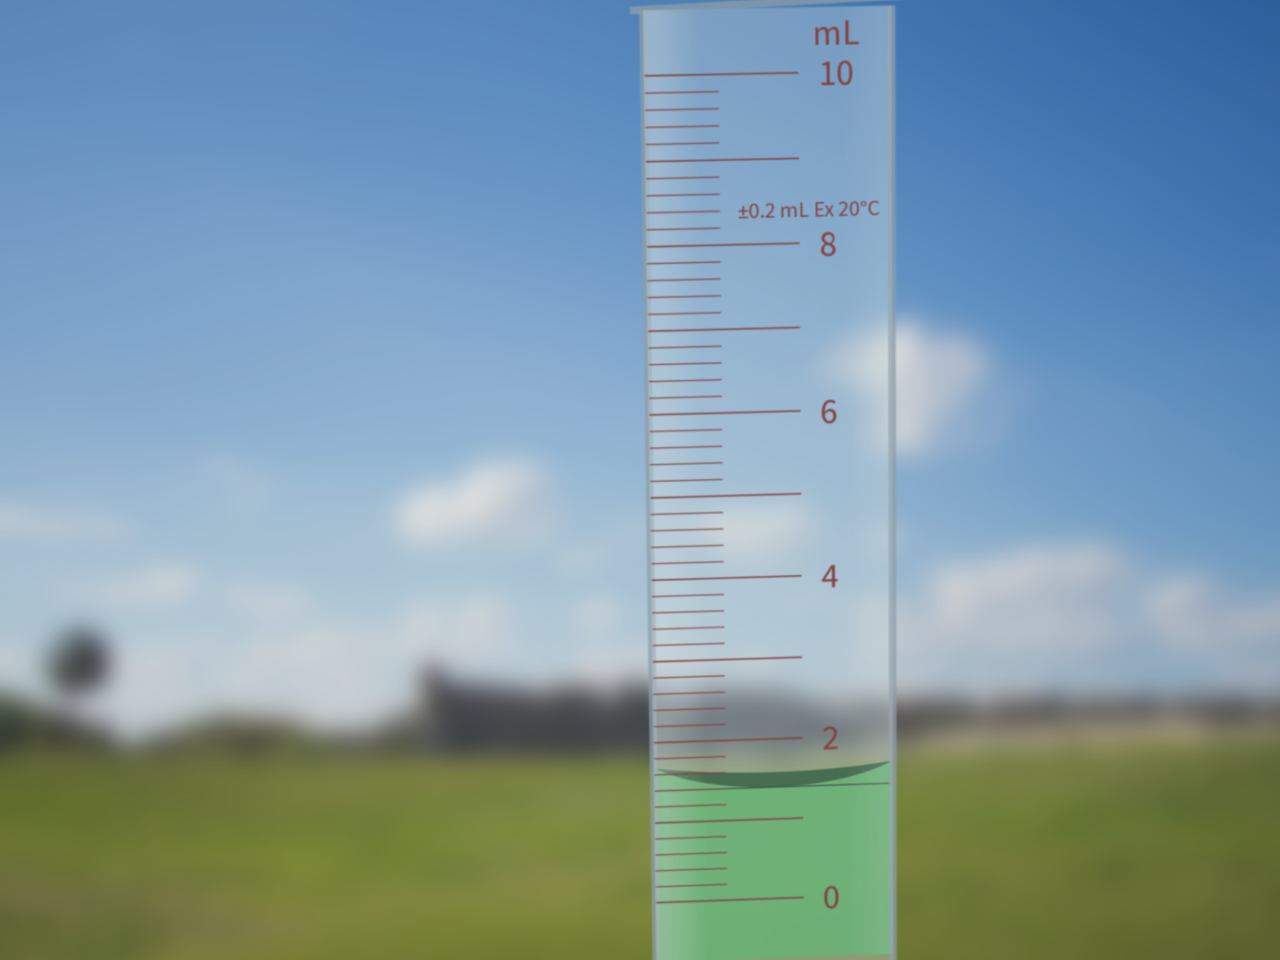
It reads {"value": 1.4, "unit": "mL"}
